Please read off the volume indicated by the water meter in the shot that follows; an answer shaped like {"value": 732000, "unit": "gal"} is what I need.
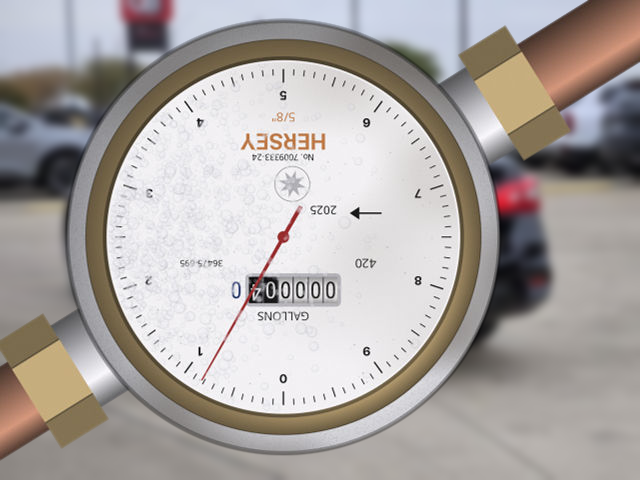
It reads {"value": 40.8, "unit": "gal"}
